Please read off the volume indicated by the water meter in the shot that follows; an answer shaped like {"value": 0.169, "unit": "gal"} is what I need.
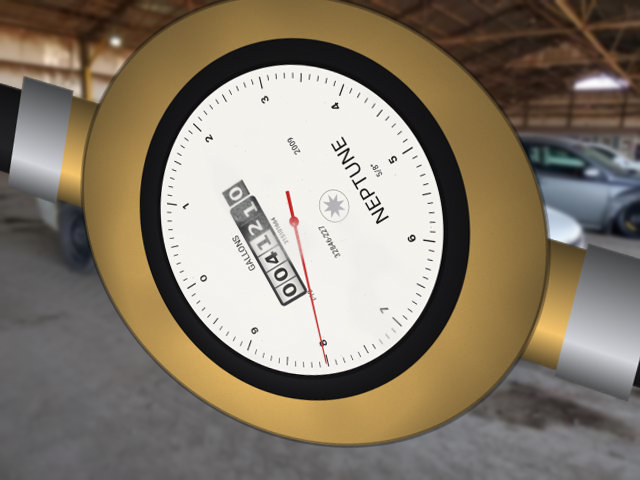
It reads {"value": 41208.0, "unit": "gal"}
